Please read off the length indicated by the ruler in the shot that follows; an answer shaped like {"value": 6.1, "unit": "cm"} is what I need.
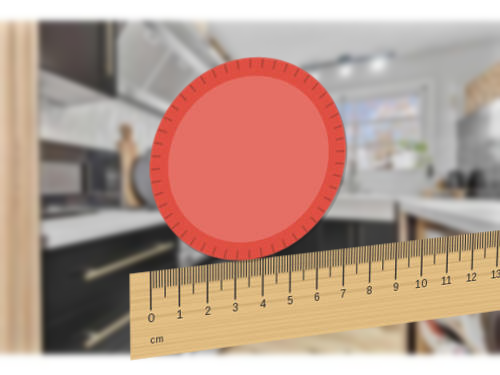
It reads {"value": 7, "unit": "cm"}
